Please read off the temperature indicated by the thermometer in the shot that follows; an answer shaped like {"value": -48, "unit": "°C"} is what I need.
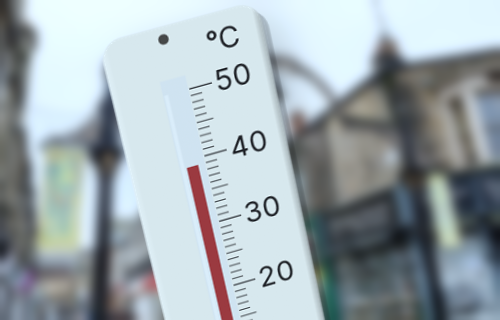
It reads {"value": 39, "unit": "°C"}
